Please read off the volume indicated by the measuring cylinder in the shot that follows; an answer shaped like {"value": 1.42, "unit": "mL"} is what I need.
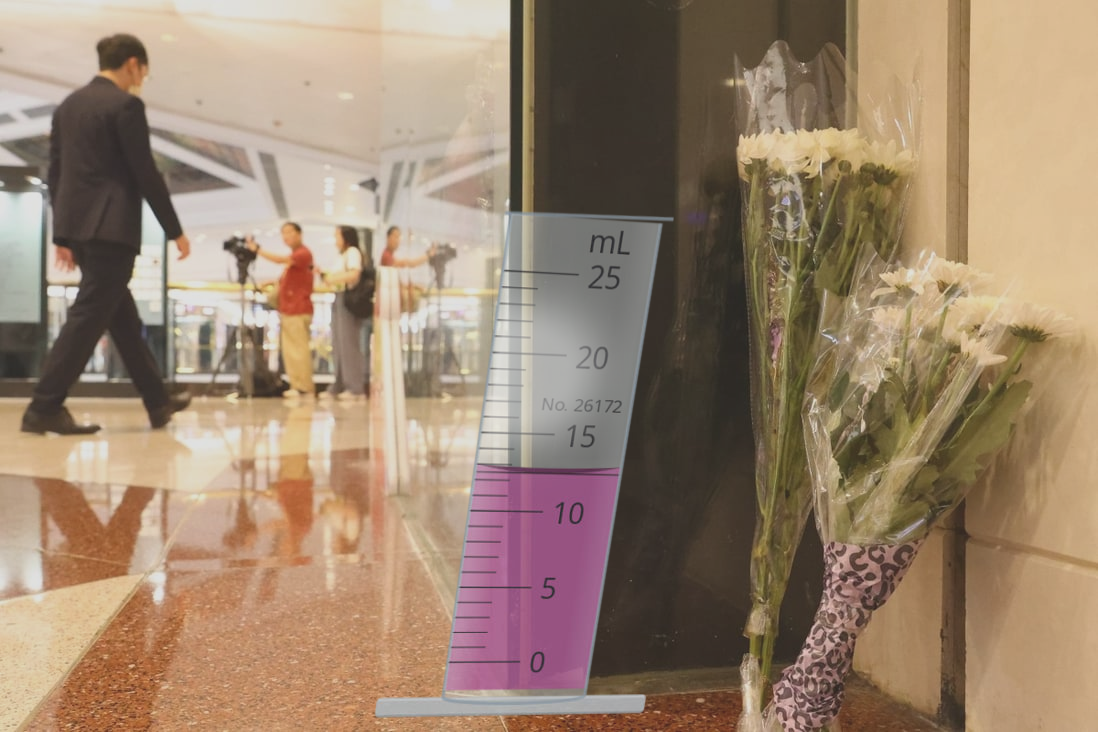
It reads {"value": 12.5, "unit": "mL"}
